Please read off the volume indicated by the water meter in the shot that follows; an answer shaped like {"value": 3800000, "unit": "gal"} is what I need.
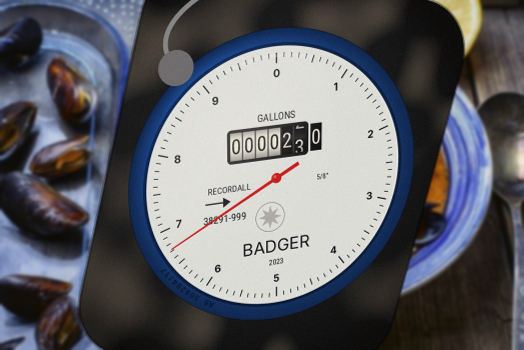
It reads {"value": 226.7, "unit": "gal"}
